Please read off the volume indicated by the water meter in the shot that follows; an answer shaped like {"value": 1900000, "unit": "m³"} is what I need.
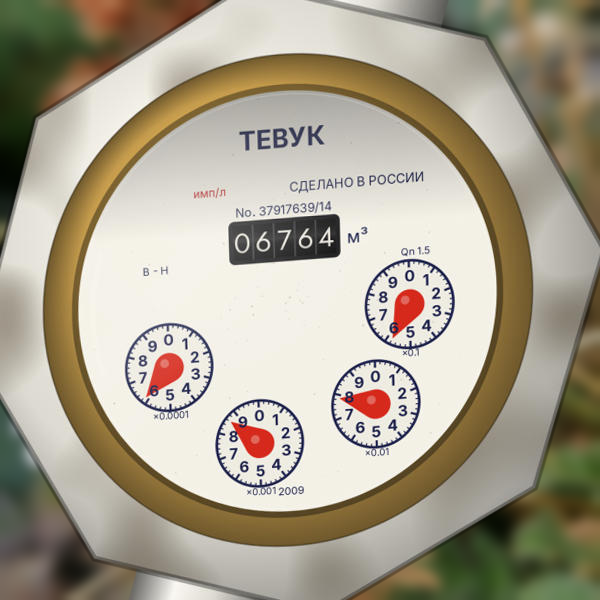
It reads {"value": 6764.5786, "unit": "m³"}
